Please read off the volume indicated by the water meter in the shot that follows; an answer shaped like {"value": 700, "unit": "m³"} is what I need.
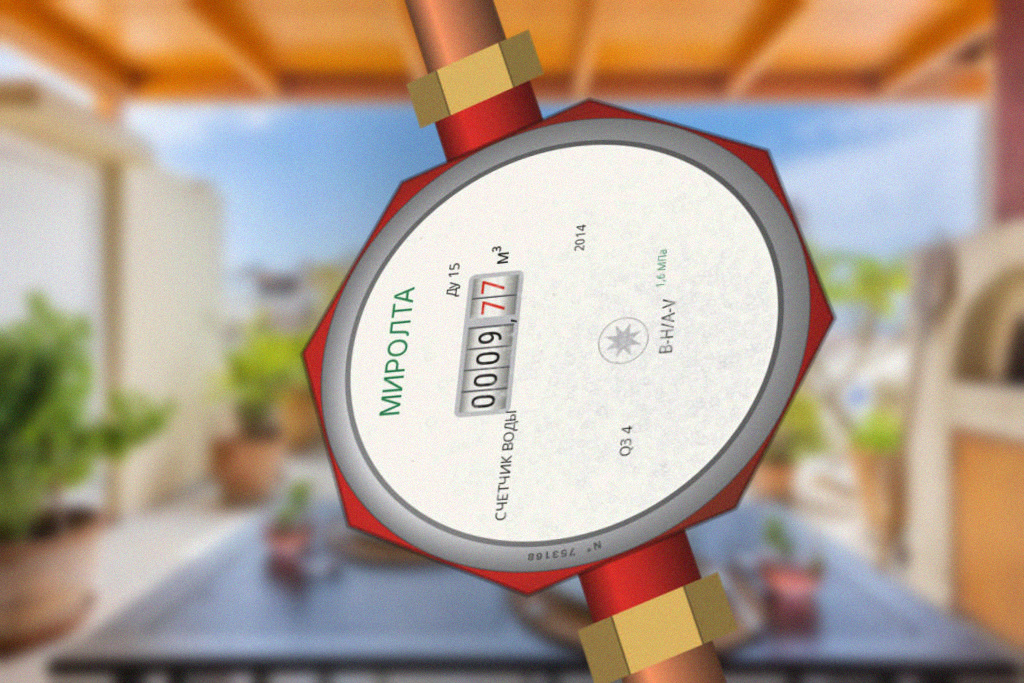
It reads {"value": 9.77, "unit": "m³"}
